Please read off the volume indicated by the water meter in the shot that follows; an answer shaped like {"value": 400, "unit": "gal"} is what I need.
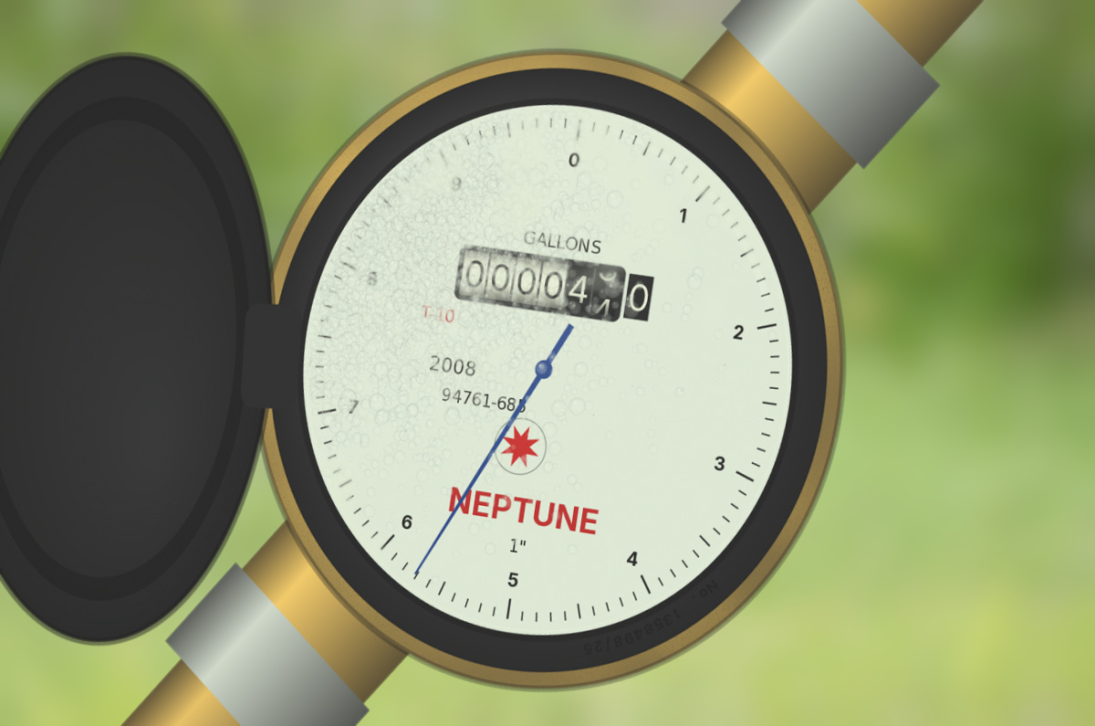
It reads {"value": 435.7, "unit": "gal"}
